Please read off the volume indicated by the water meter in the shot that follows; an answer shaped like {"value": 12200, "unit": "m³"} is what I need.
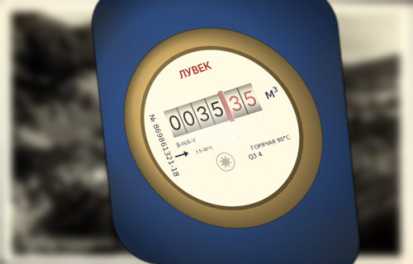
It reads {"value": 35.35, "unit": "m³"}
